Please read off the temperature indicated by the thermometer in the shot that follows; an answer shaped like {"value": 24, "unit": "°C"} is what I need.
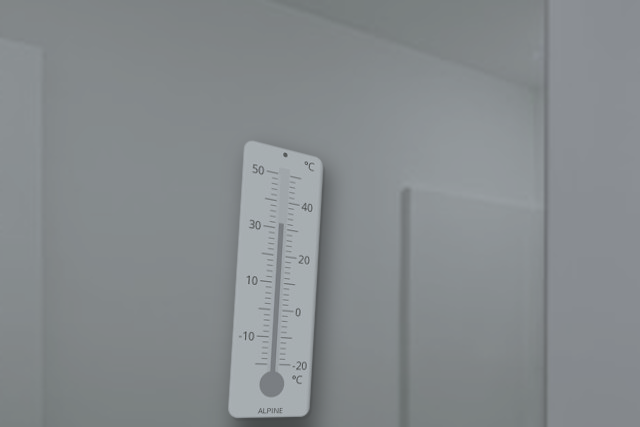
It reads {"value": 32, "unit": "°C"}
